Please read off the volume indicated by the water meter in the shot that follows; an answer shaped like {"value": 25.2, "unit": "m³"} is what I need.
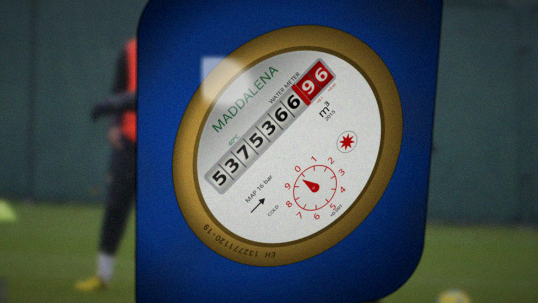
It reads {"value": 5375366.959, "unit": "m³"}
